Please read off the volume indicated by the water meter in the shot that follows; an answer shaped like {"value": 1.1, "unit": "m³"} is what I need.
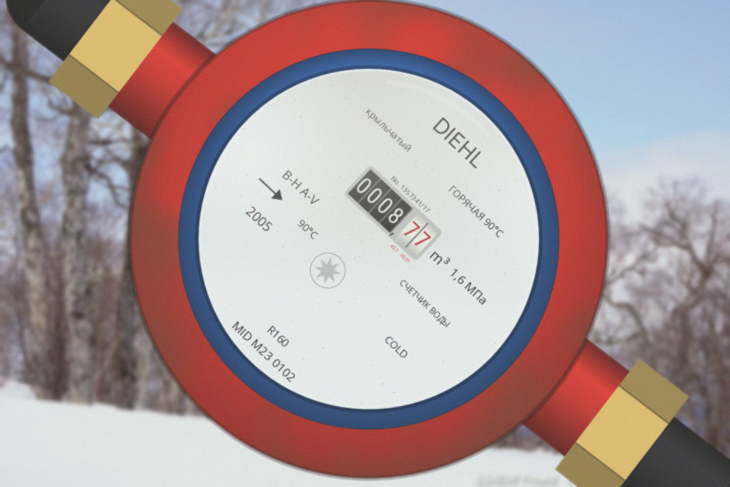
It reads {"value": 8.77, "unit": "m³"}
